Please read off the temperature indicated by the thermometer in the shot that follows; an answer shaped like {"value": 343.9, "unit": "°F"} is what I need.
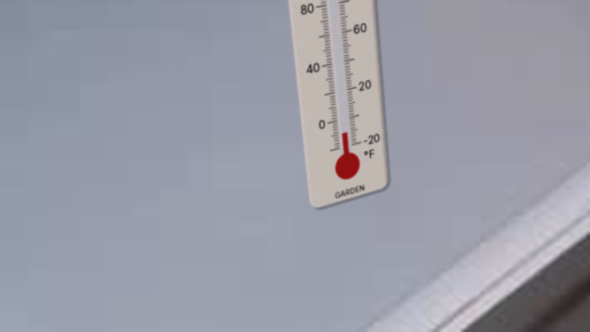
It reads {"value": -10, "unit": "°F"}
